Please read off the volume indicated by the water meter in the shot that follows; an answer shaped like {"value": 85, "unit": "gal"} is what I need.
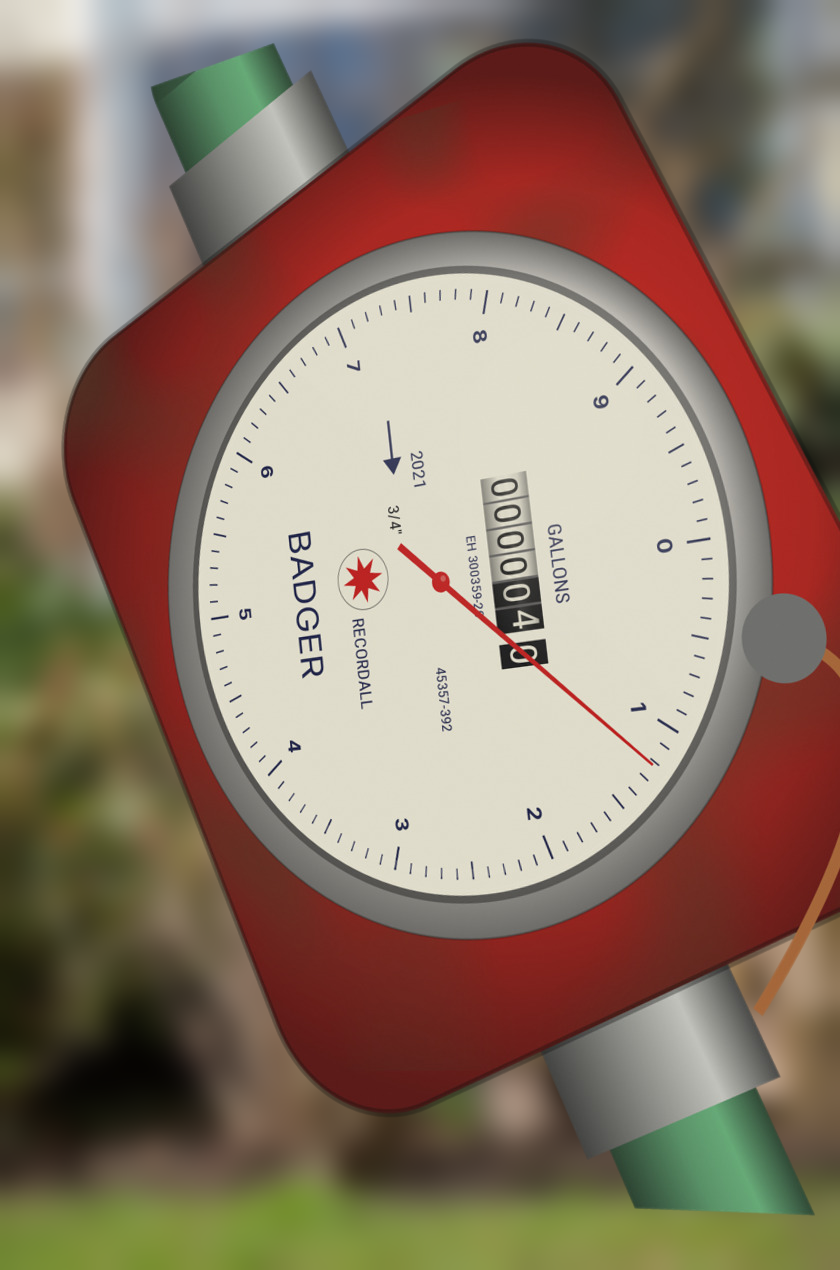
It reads {"value": 41.2, "unit": "gal"}
